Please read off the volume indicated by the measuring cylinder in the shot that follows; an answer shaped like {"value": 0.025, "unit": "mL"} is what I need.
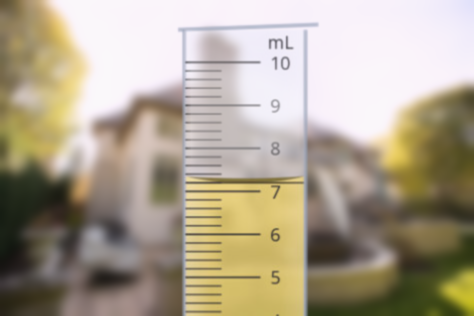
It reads {"value": 7.2, "unit": "mL"}
